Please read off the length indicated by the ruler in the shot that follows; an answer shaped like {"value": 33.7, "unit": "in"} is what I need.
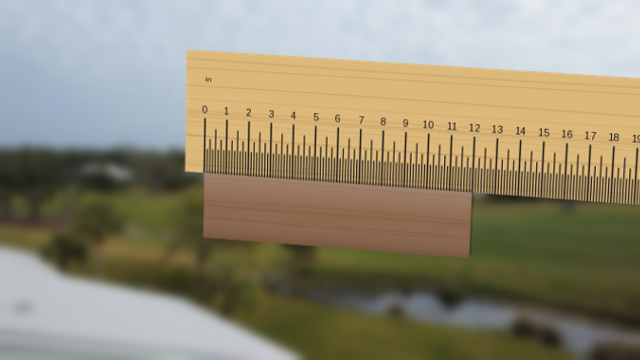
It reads {"value": 12, "unit": "in"}
